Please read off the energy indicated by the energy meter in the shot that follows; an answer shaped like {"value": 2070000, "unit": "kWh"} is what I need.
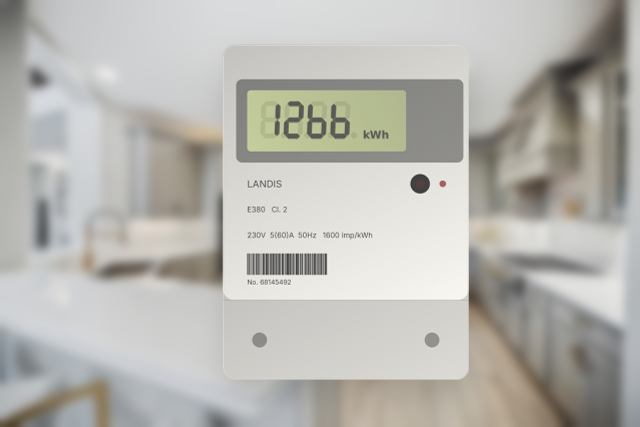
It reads {"value": 1266, "unit": "kWh"}
